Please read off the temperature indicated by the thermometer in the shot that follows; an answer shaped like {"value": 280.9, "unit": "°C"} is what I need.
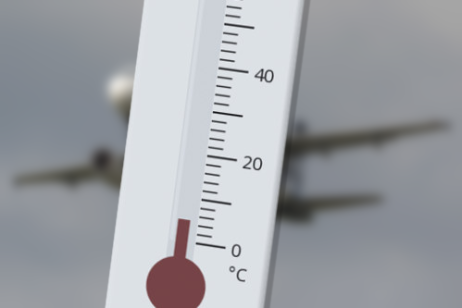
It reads {"value": 5, "unit": "°C"}
